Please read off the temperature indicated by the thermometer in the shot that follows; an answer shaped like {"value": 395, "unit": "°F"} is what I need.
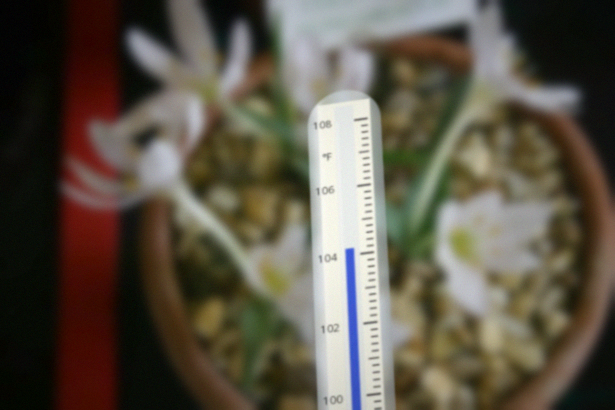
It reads {"value": 104.2, "unit": "°F"}
